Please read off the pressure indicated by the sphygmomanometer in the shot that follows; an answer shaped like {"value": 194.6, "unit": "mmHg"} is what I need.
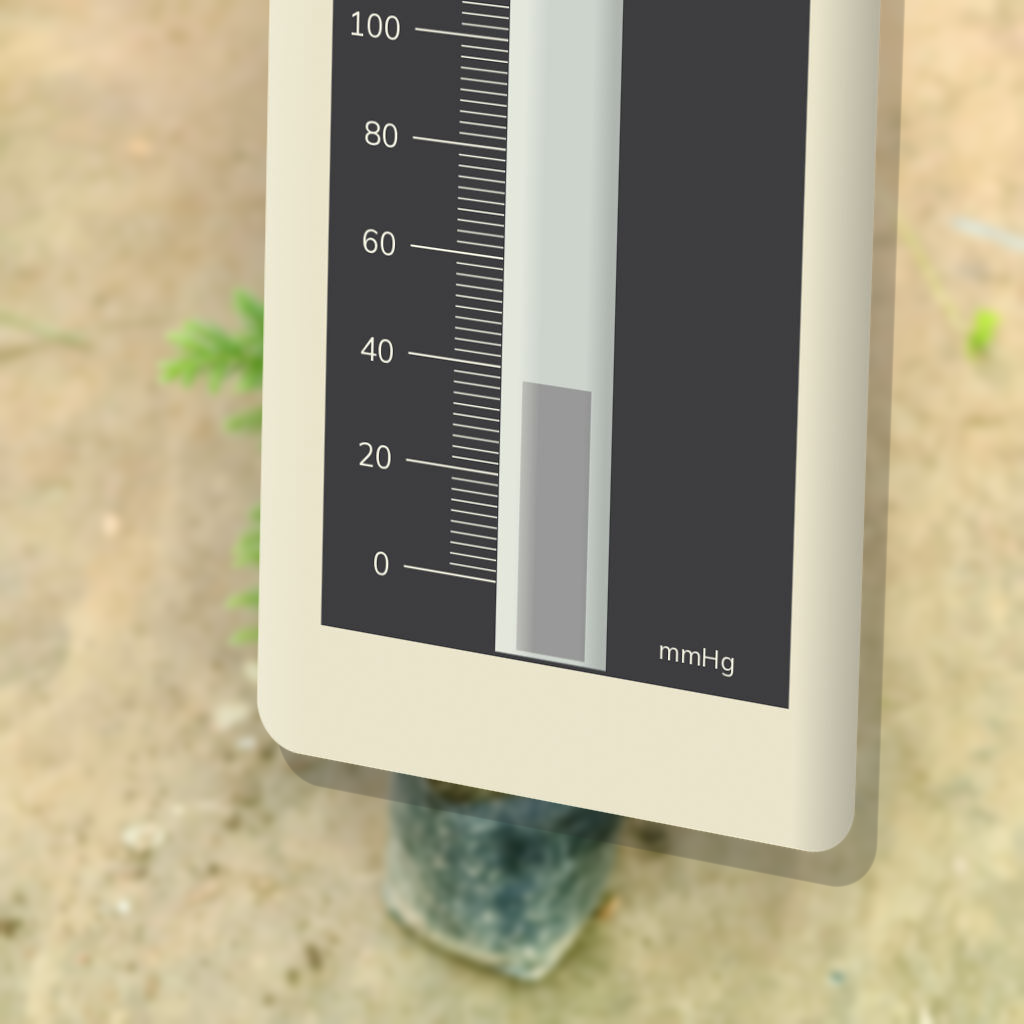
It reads {"value": 38, "unit": "mmHg"}
